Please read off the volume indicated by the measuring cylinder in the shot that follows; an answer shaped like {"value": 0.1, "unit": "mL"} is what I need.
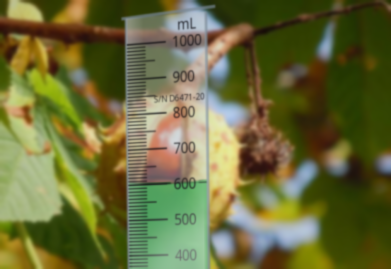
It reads {"value": 600, "unit": "mL"}
